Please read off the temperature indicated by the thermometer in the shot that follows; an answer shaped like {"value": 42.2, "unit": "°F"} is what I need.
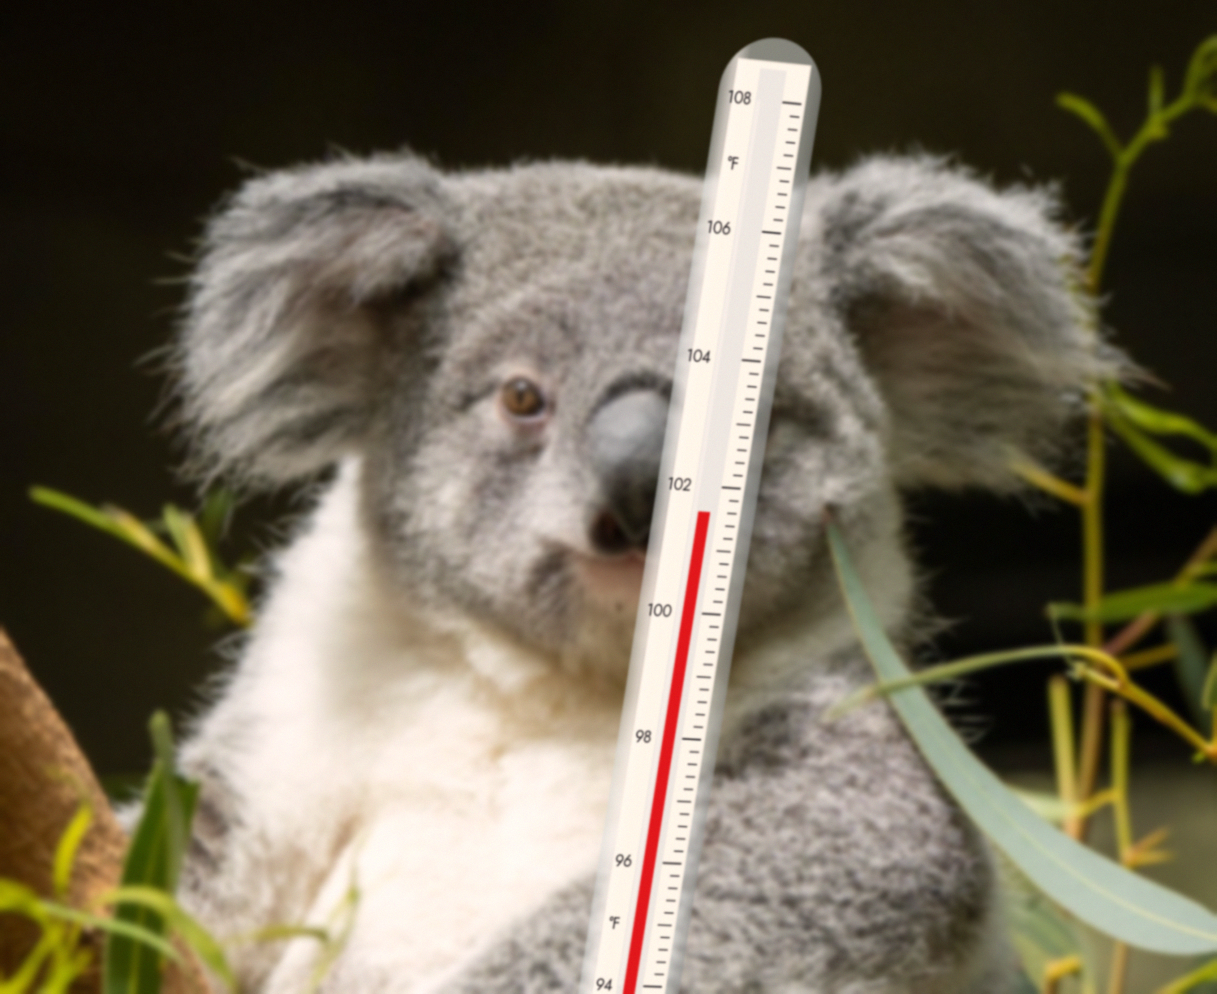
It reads {"value": 101.6, "unit": "°F"}
